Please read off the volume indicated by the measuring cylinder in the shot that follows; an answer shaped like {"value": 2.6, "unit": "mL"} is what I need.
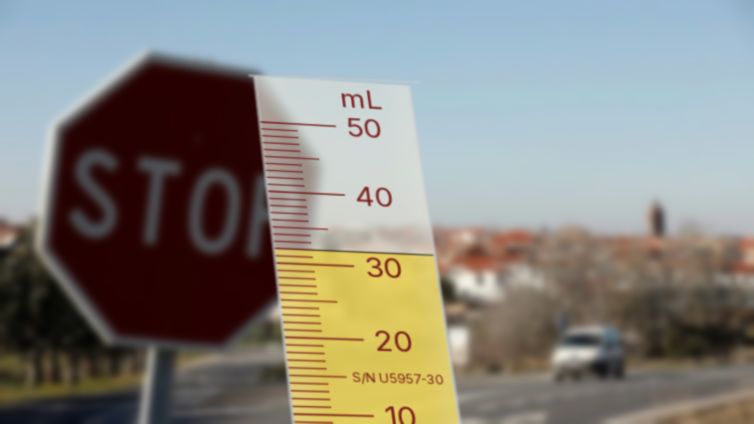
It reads {"value": 32, "unit": "mL"}
